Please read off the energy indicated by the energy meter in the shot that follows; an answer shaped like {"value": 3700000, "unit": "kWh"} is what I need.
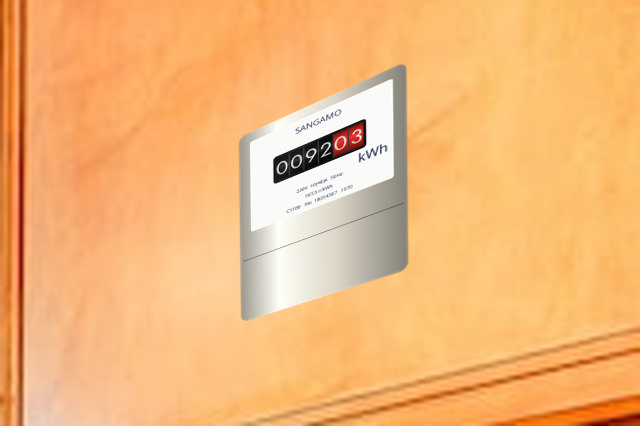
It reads {"value": 92.03, "unit": "kWh"}
